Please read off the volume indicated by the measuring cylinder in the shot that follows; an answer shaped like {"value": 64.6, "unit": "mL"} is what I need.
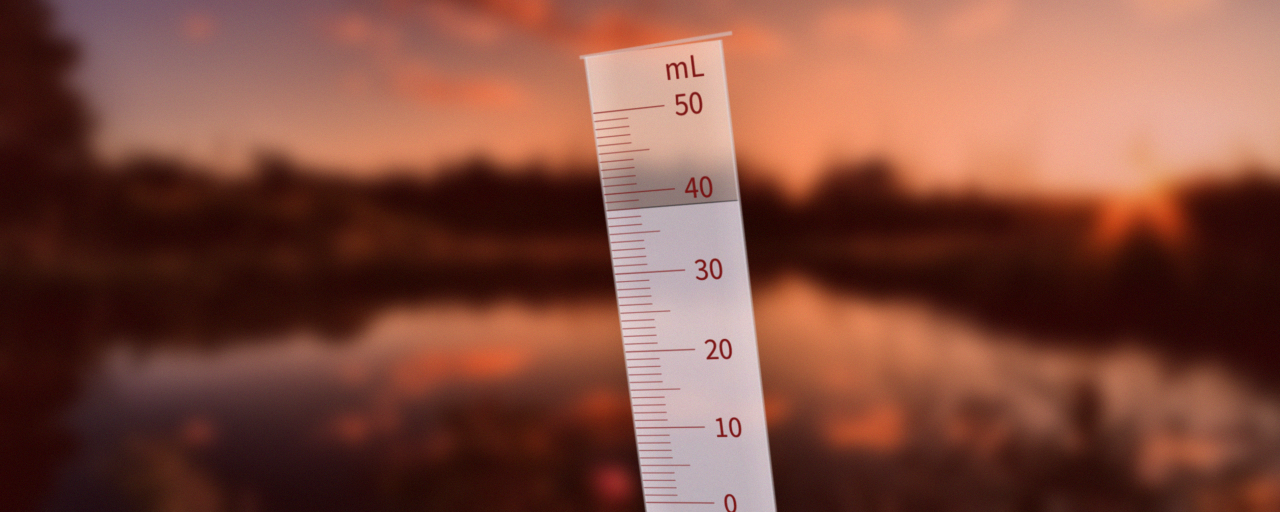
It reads {"value": 38, "unit": "mL"}
